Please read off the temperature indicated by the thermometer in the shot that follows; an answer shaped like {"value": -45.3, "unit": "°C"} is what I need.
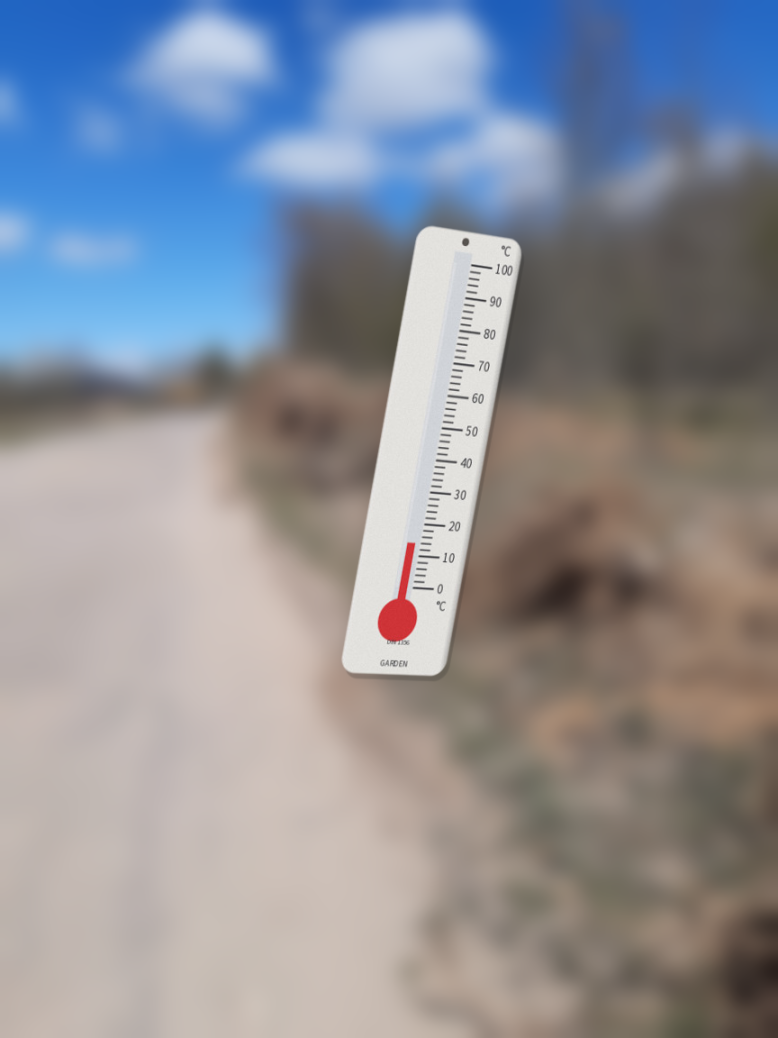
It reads {"value": 14, "unit": "°C"}
